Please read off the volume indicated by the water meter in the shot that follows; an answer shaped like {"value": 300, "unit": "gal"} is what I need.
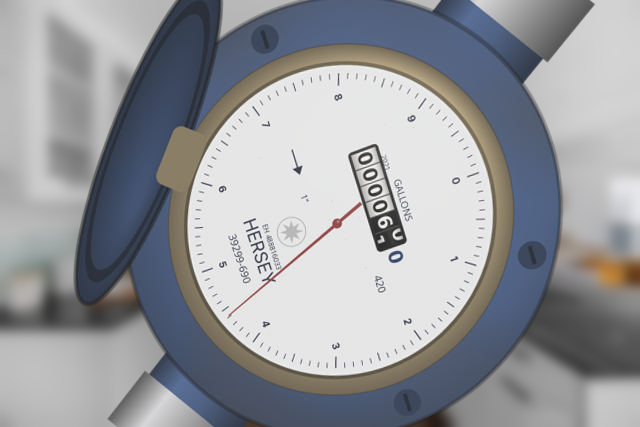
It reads {"value": 604.4, "unit": "gal"}
